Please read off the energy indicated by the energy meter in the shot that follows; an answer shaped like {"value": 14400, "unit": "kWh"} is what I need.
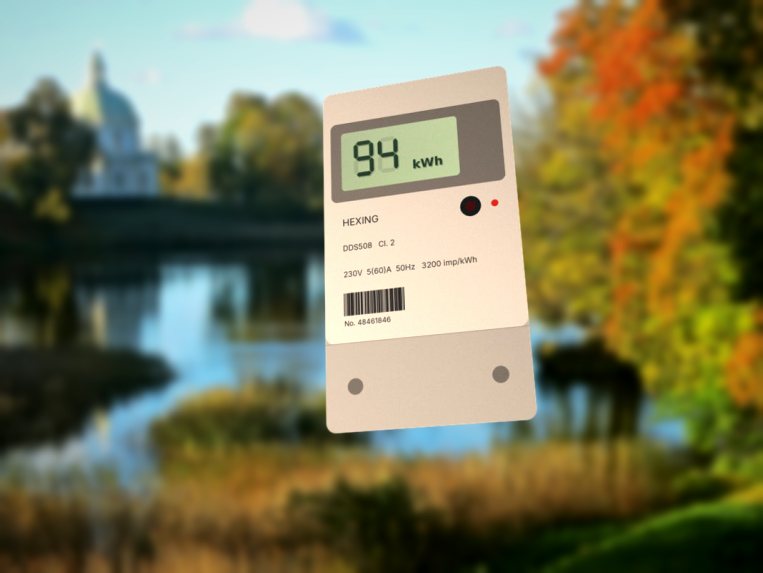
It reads {"value": 94, "unit": "kWh"}
